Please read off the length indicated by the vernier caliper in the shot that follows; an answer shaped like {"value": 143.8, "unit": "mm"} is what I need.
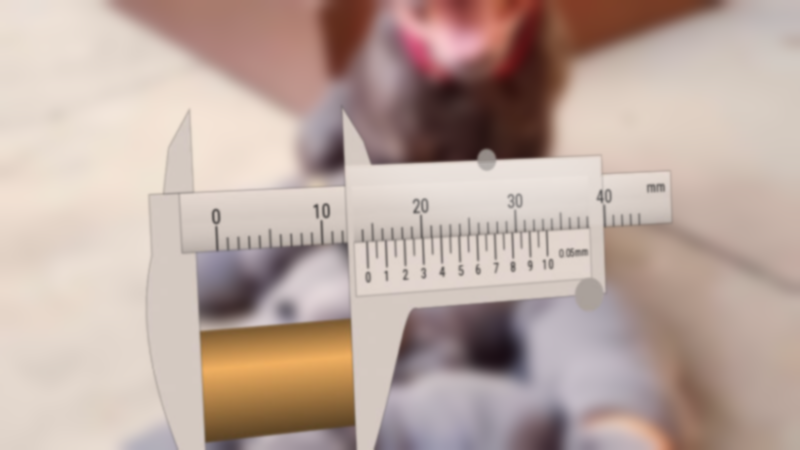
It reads {"value": 14.4, "unit": "mm"}
